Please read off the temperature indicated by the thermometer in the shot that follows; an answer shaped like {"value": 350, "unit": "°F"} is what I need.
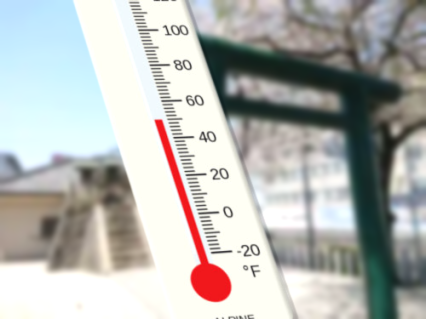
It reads {"value": 50, "unit": "°F"}
